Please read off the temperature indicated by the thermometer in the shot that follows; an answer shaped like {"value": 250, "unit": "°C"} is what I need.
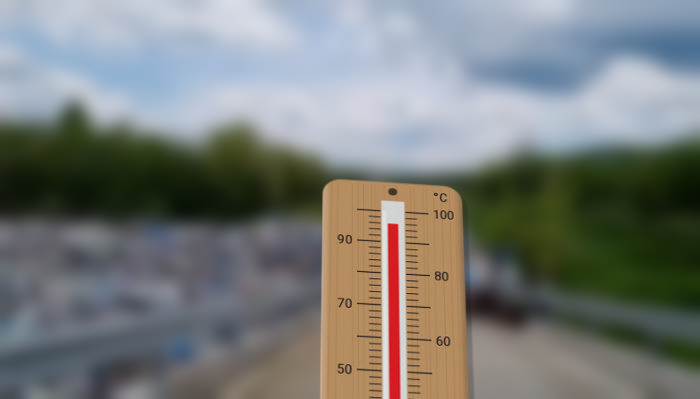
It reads {"value": 96, "unit": "°C"}
